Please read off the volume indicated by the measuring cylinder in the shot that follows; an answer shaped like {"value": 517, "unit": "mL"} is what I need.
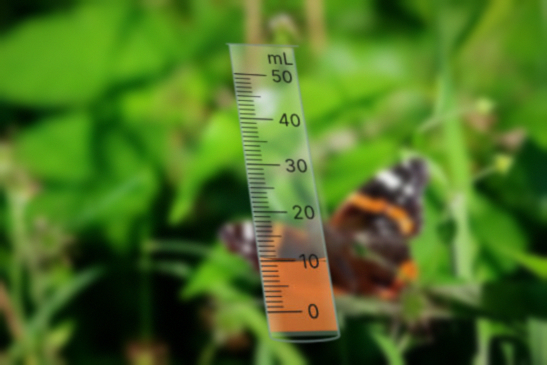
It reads {"value": 10, "unit": "mL"}
